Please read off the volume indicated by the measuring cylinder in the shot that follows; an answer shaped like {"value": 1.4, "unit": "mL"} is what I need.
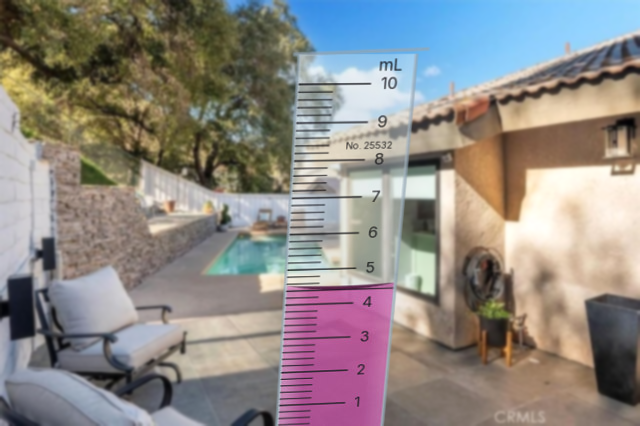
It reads {"value": 4.4, "unit": "mL"}
